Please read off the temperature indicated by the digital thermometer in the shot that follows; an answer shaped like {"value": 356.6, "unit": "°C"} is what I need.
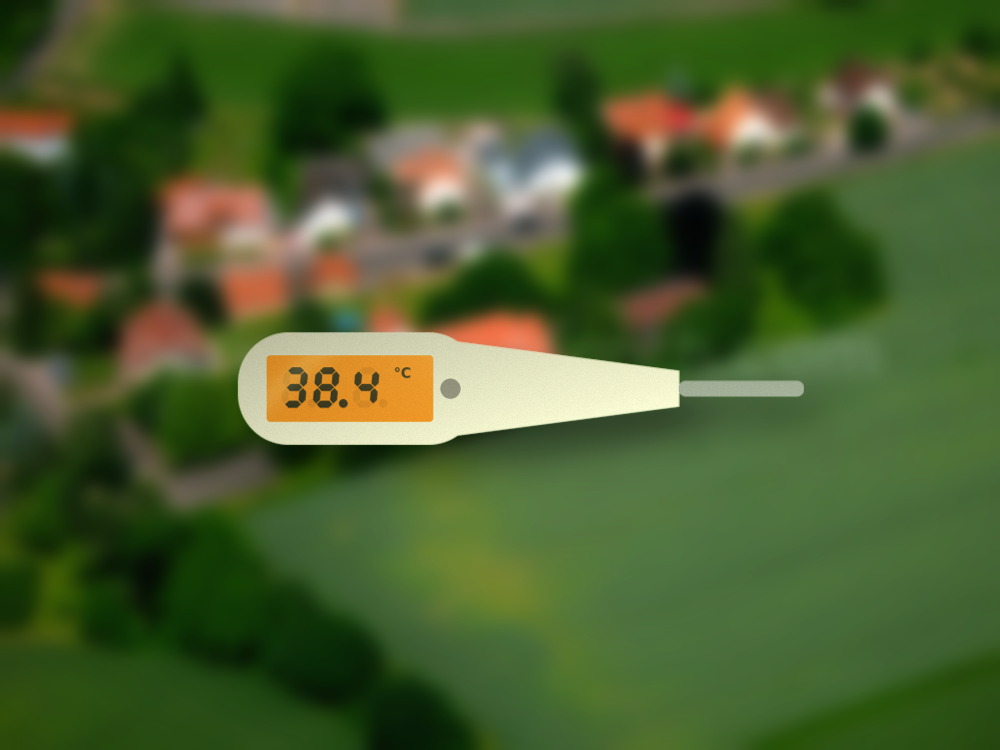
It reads {"value": 38.4, "unit": "°C"}
